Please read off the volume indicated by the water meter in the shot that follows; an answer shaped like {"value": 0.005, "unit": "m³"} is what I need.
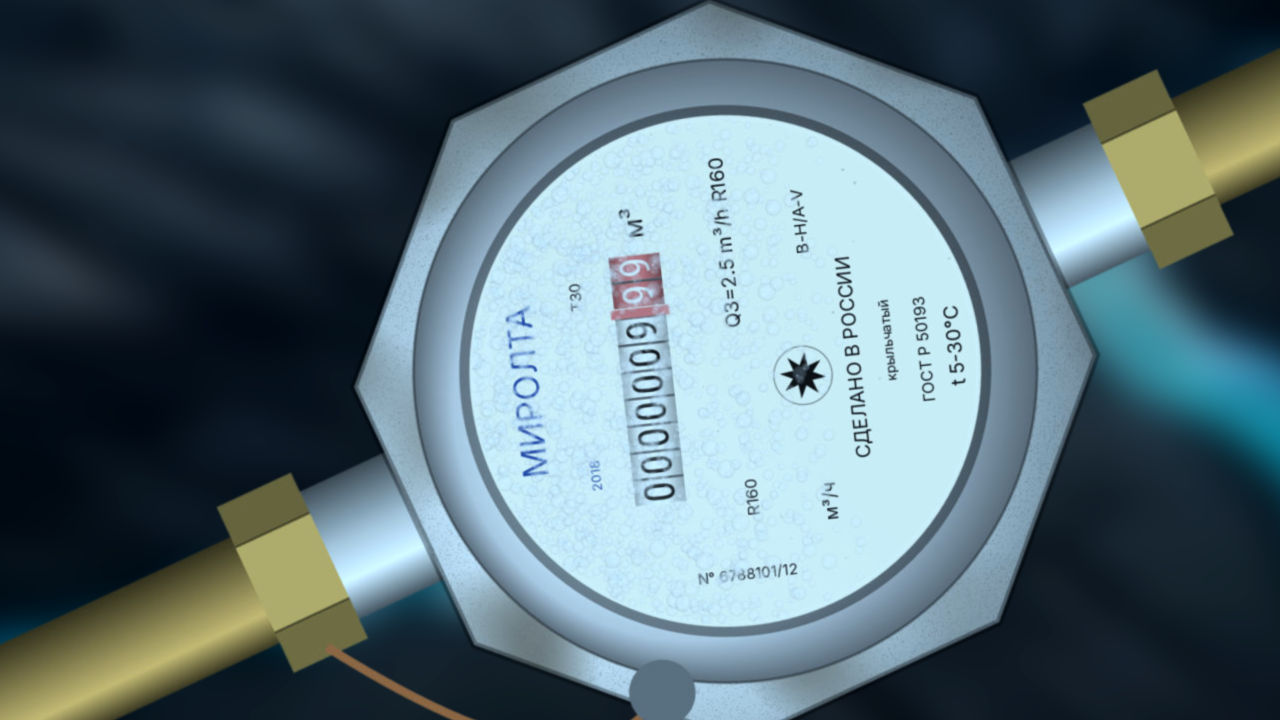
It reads {"value": 9.99, "unit": "m³"}
